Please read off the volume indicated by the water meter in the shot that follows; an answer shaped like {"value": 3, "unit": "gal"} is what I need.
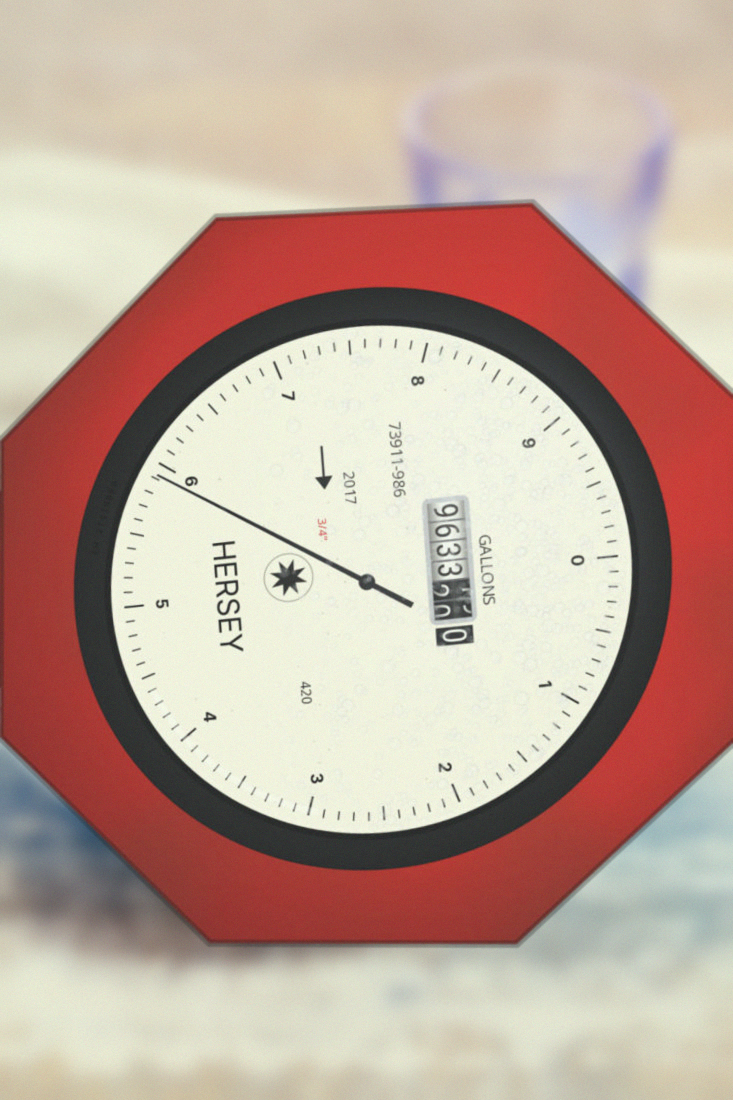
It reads {"value": 9633195.9, "unit": "gal"}
